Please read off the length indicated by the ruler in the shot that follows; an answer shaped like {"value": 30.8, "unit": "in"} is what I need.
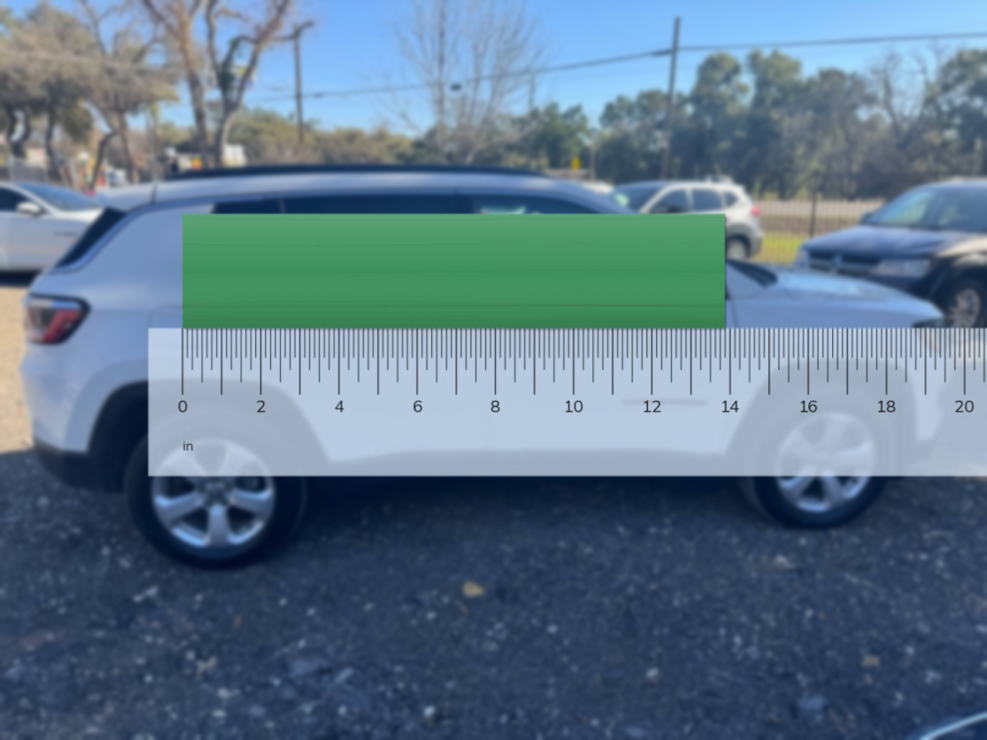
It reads {"value": 13.875, "unit": "in"}
